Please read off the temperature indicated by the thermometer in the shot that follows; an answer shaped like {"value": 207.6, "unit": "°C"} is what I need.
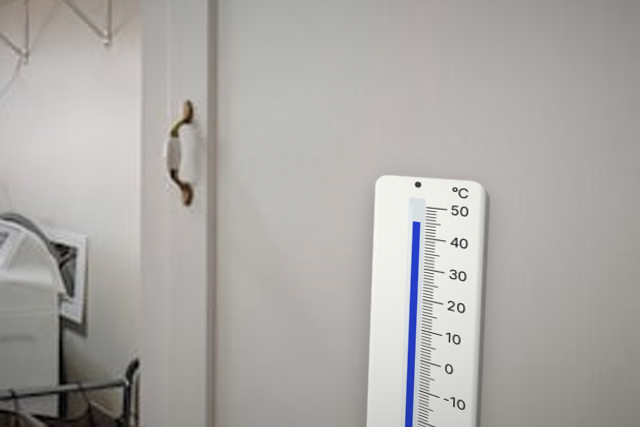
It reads {"value": 45, "unit": "°C"}
